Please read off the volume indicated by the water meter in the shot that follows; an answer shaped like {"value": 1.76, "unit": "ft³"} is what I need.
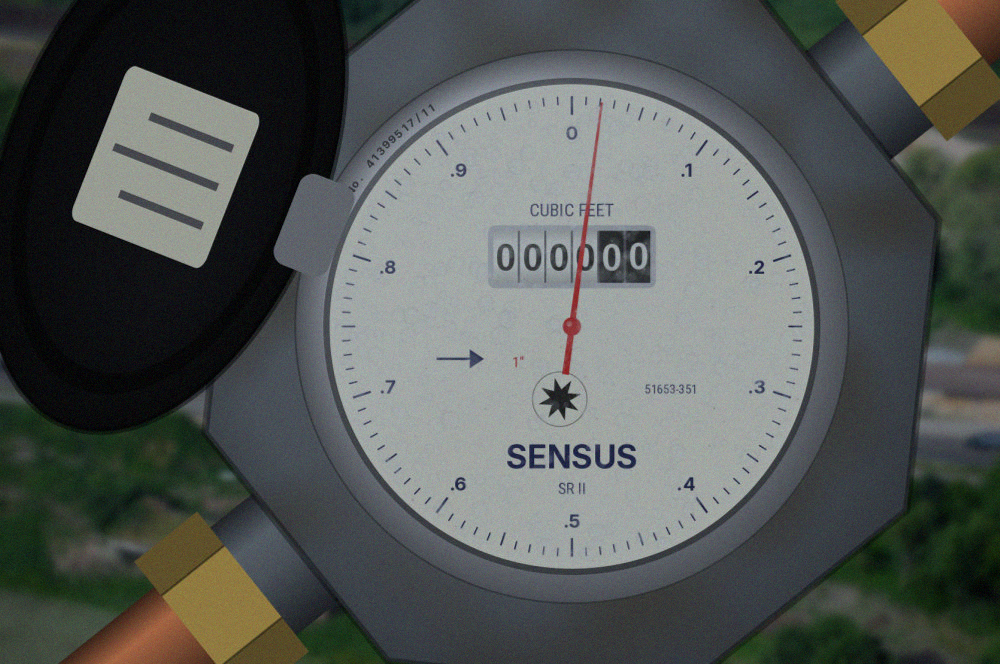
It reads {"value": 0.02, "unit": "ft³"}
